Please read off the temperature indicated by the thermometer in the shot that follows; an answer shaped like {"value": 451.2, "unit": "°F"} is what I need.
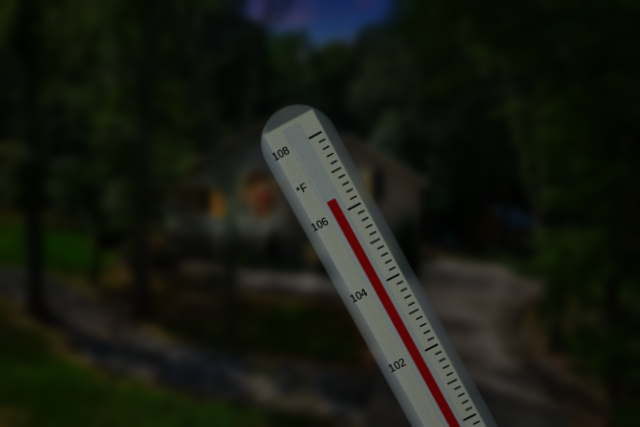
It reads {"value": 106.4, "unit": "°F"}
